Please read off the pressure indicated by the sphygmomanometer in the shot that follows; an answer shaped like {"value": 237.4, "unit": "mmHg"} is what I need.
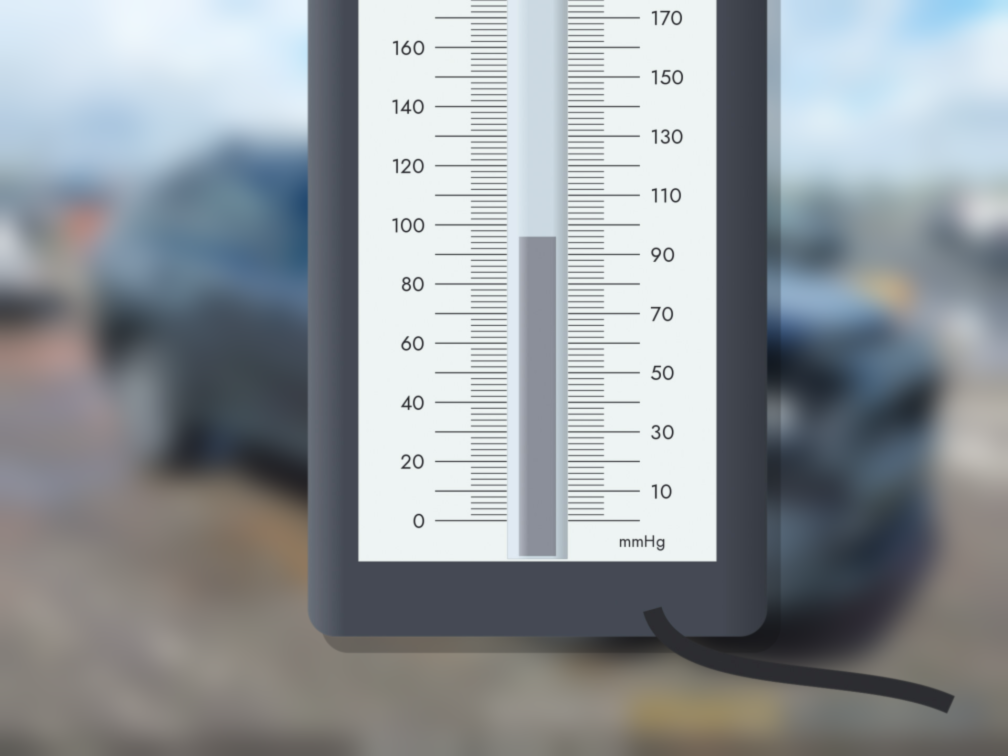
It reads {"value": 96, "unit": "mmHg"}
